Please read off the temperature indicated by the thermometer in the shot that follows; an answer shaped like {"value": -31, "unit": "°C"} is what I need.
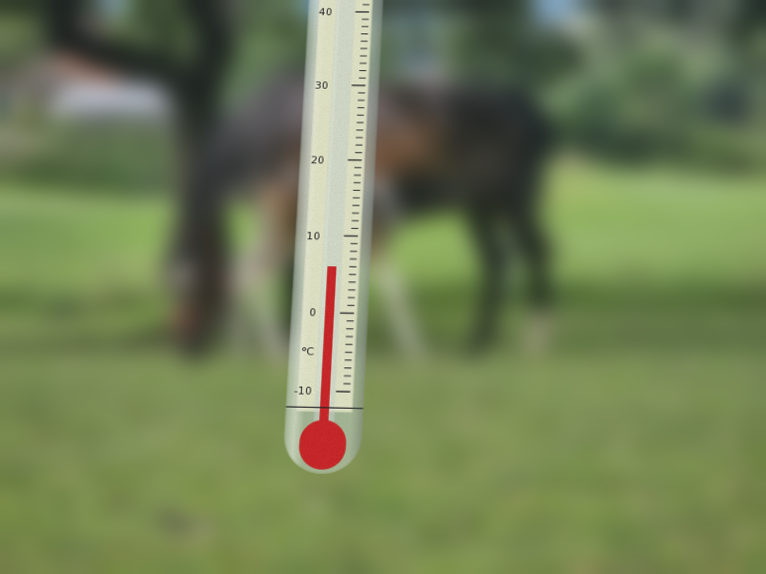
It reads {"value": 6, "unit": "°C"}
